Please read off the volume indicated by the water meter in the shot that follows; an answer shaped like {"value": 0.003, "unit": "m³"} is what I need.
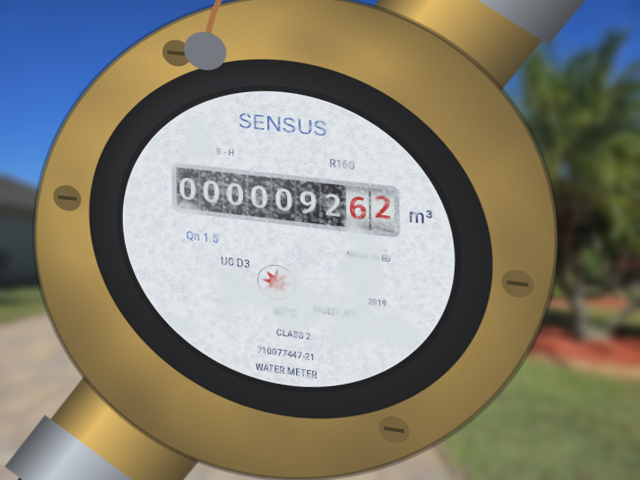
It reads {"value": 92.62, "unit": "m³"}
